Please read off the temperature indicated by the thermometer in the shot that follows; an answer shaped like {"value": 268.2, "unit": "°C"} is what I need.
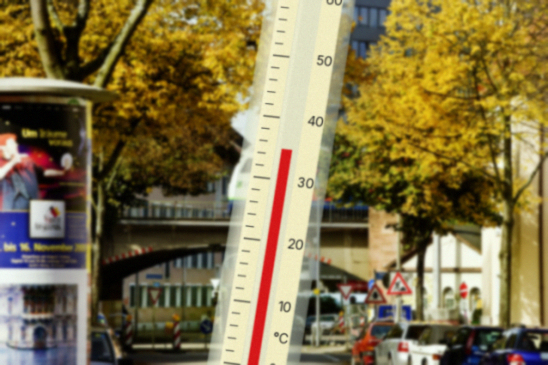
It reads {"value": 35, "unit": "°C"}
